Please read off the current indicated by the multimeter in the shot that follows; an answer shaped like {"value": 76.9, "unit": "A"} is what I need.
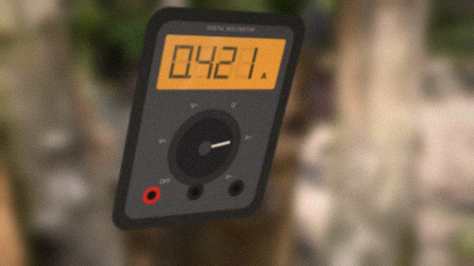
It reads {"value": 0.421, "unit": "A"}
